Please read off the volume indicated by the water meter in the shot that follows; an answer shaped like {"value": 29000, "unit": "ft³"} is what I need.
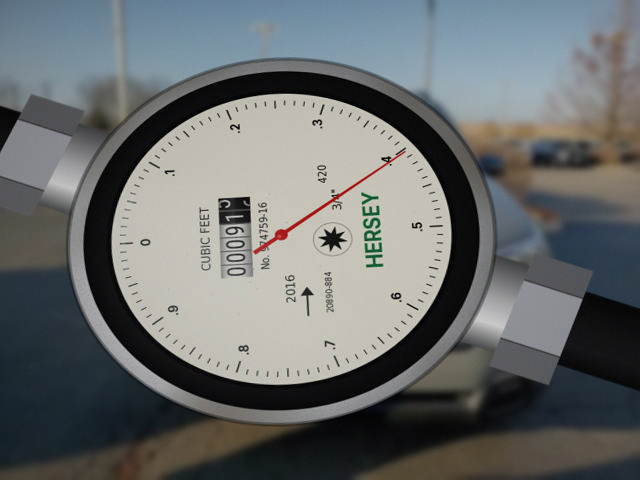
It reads {"value": 915.40, "unit": "ft³"}
